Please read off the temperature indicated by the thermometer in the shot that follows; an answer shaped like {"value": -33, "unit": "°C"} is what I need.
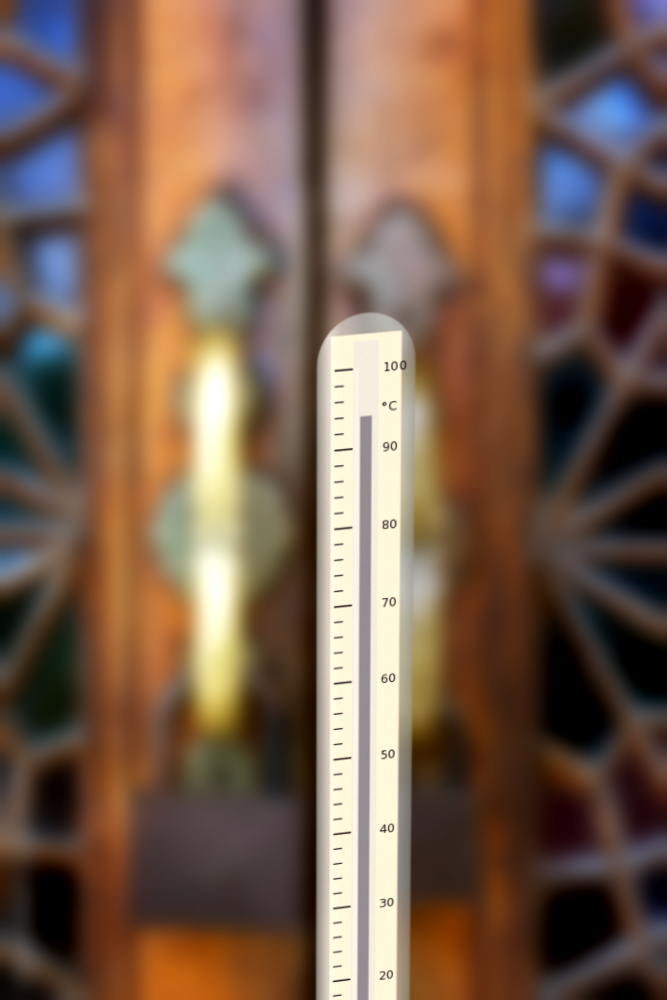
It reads {"value": 94, "unit": "°C"}
